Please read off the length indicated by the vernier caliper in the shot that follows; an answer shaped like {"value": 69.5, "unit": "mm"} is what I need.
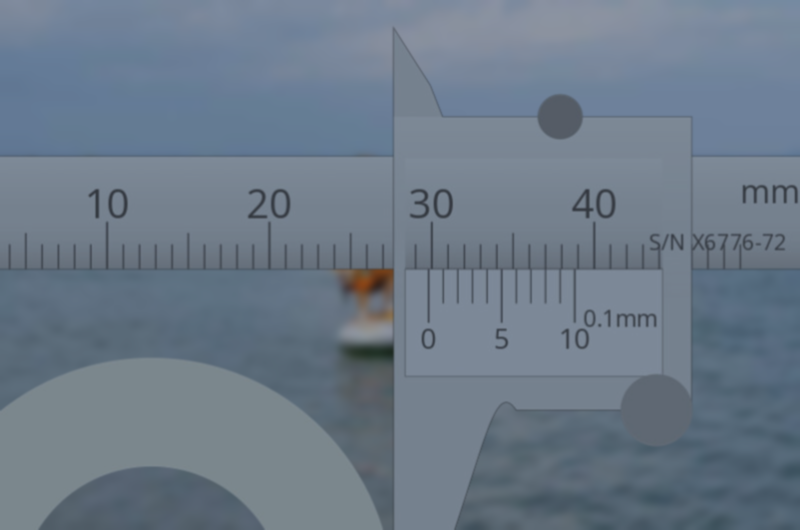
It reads {"value": 29.8, "unit": "mm"}
